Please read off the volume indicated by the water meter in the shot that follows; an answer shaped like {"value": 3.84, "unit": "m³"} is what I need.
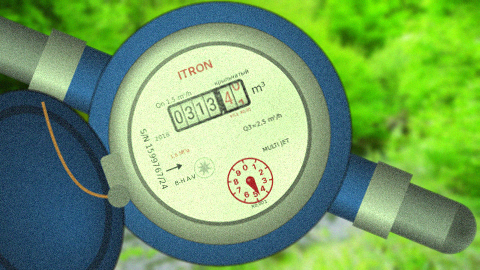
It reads {"value": 313.404, "unit": "m³"}
